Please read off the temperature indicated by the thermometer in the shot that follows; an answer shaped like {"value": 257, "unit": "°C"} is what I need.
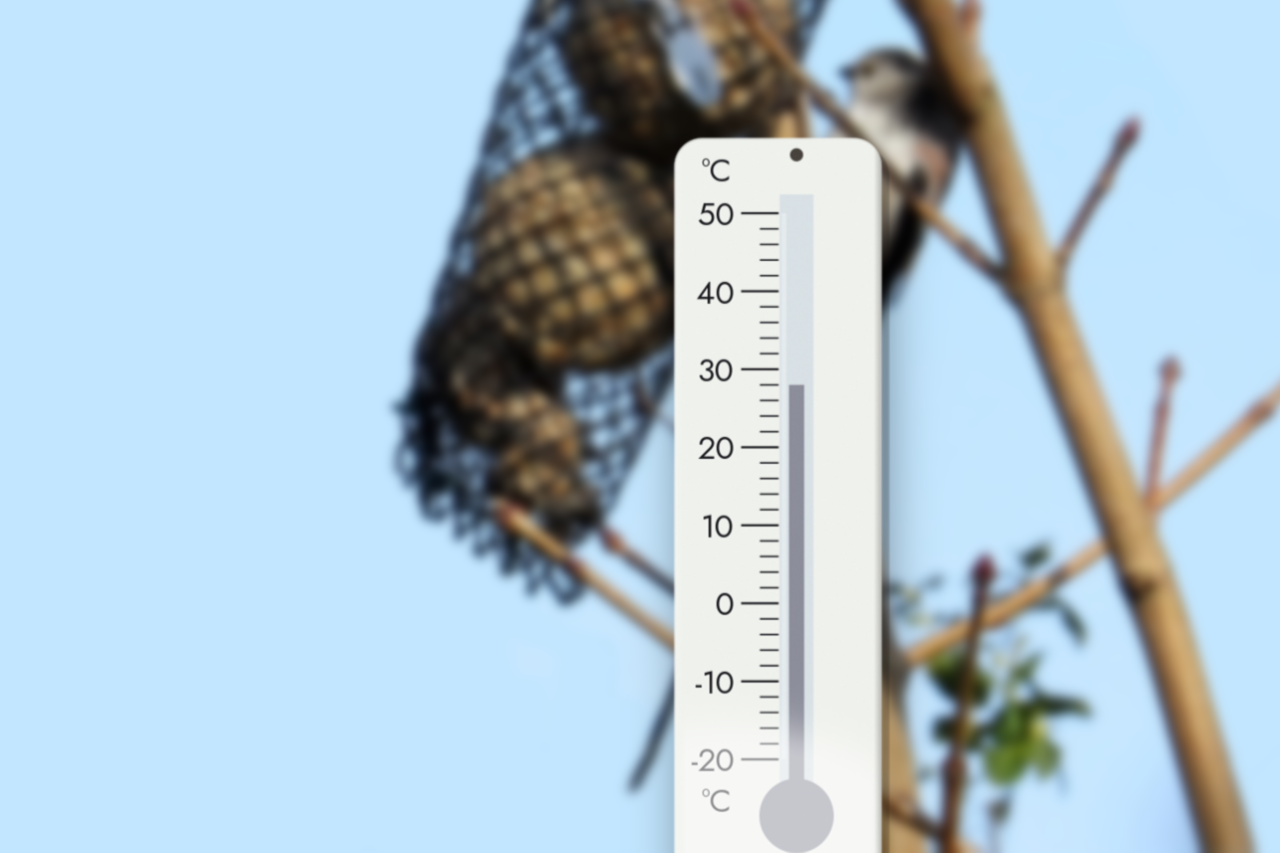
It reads {"value": 28, "unit": "°C"}
